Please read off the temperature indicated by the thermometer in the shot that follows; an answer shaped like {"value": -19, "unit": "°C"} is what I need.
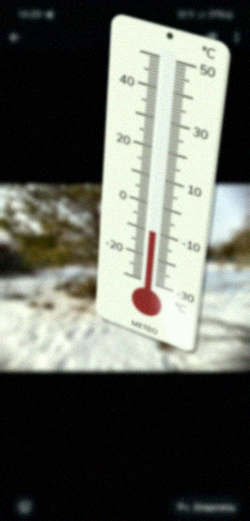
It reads {"value": -10, "unit": "°C"}
